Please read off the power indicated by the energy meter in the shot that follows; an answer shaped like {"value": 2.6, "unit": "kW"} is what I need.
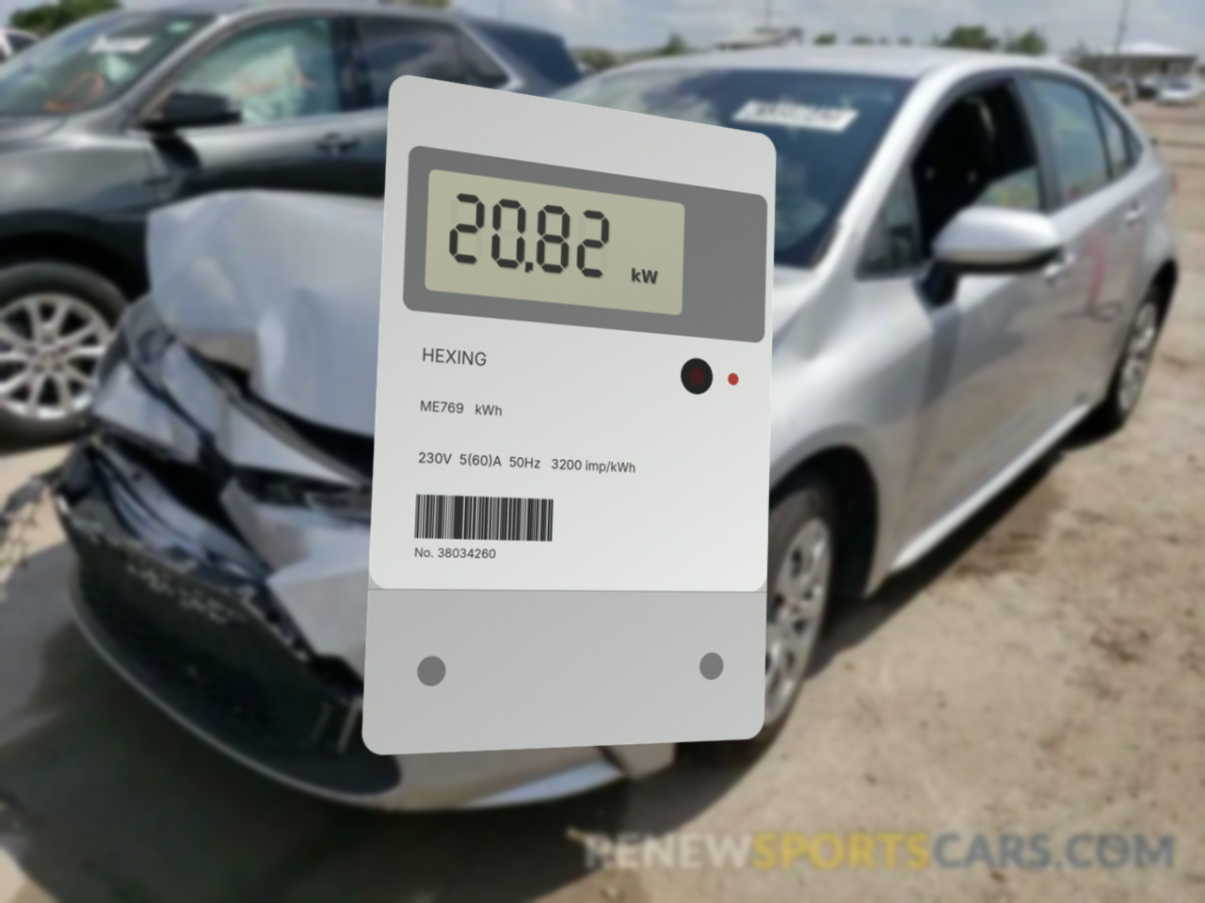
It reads {"value": 20.82, "unit": "kW"}
